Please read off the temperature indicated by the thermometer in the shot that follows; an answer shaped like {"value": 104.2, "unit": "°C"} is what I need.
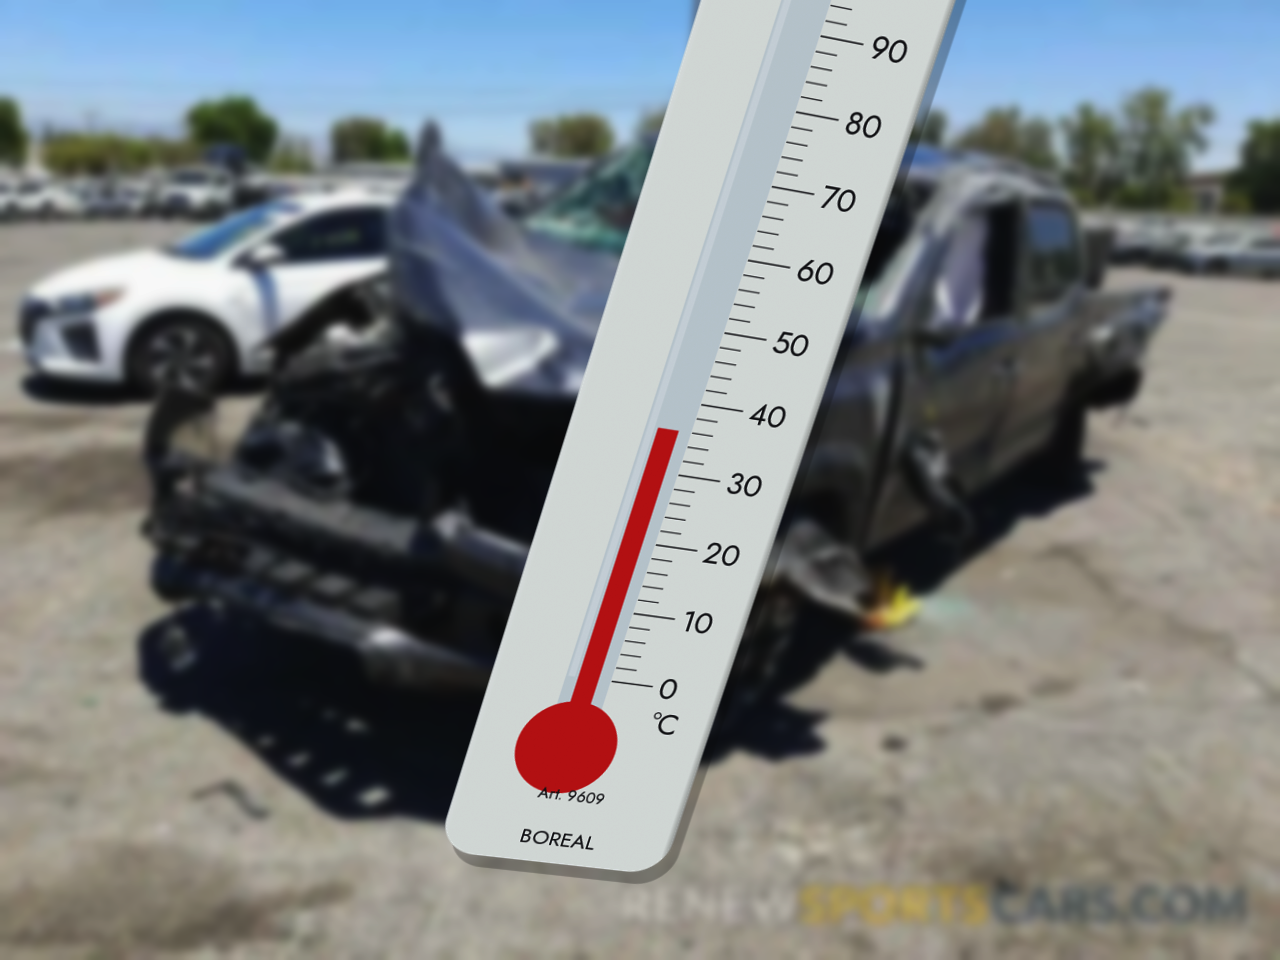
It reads {"value": 36, "unit": "°C"}
